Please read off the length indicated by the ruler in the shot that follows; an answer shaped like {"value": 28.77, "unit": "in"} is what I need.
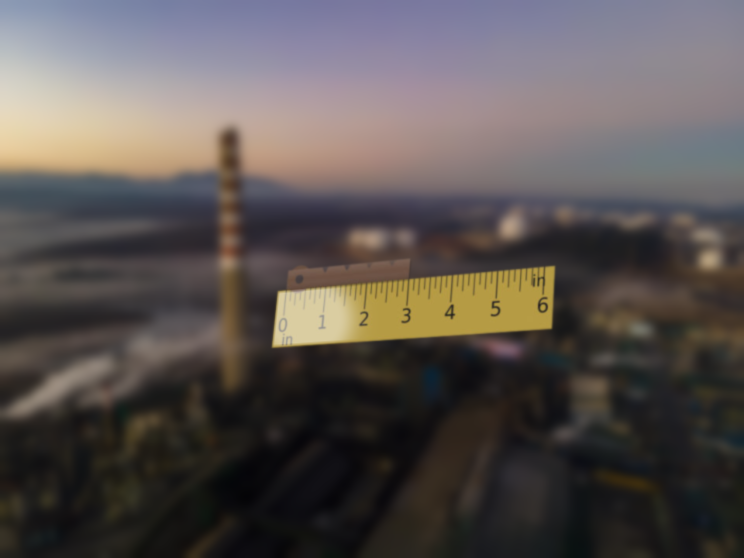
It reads {"value": 3, "unit": "in"}
